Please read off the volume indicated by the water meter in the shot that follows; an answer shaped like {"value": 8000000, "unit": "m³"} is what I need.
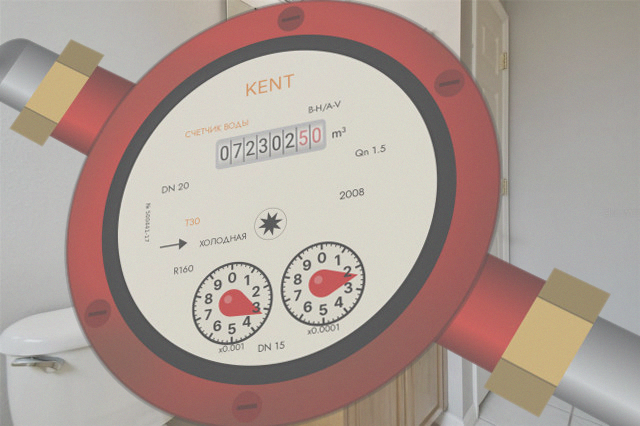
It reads {"value": 72302.5032, "unit": "m³"}
